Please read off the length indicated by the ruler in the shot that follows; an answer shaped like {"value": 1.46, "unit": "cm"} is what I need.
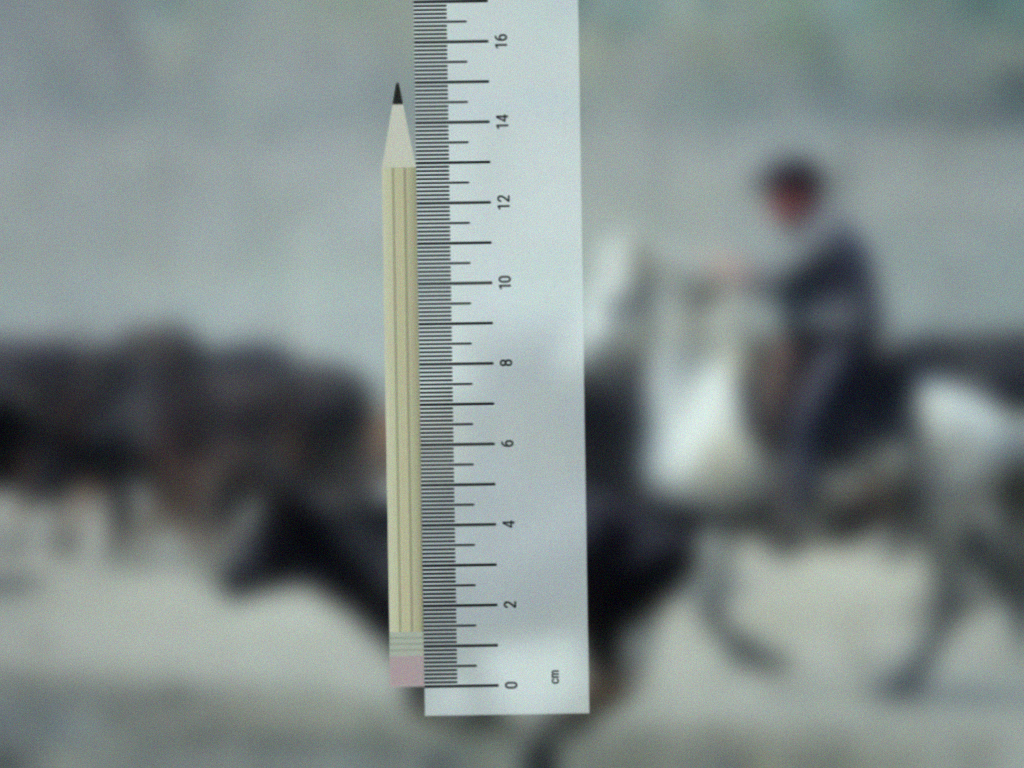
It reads {"value": 15, "unit": "cm"}
